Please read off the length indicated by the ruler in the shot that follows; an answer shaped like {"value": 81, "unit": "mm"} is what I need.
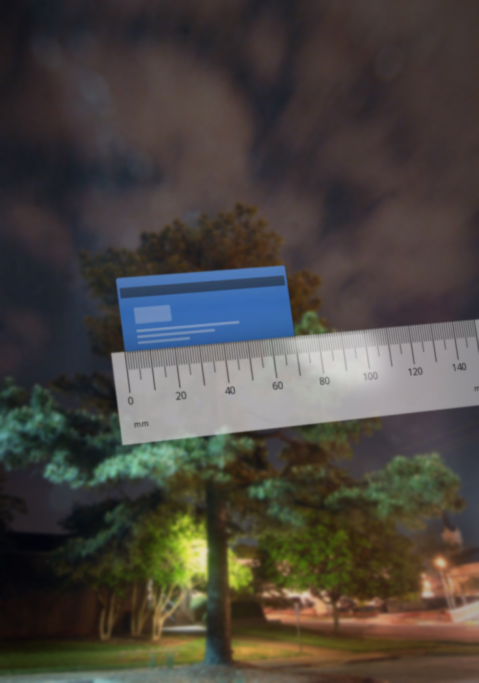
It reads {"value": 70, "unit": "mm"}
